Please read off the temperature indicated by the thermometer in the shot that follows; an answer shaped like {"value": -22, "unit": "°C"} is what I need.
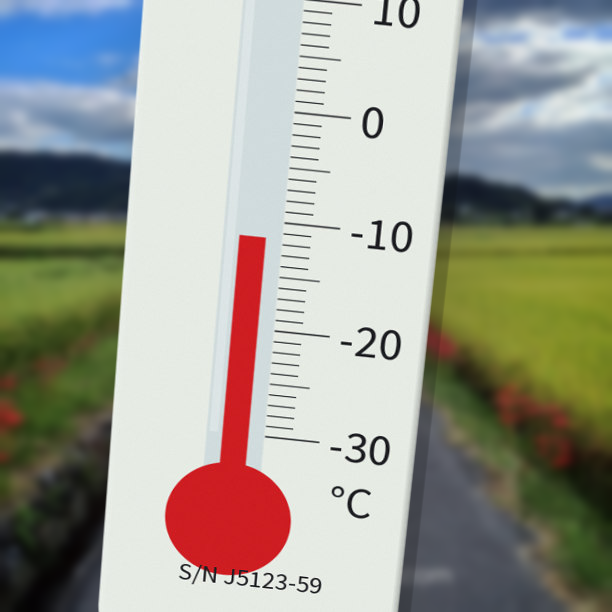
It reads {"value": -11.5, "unit": "°C"}
